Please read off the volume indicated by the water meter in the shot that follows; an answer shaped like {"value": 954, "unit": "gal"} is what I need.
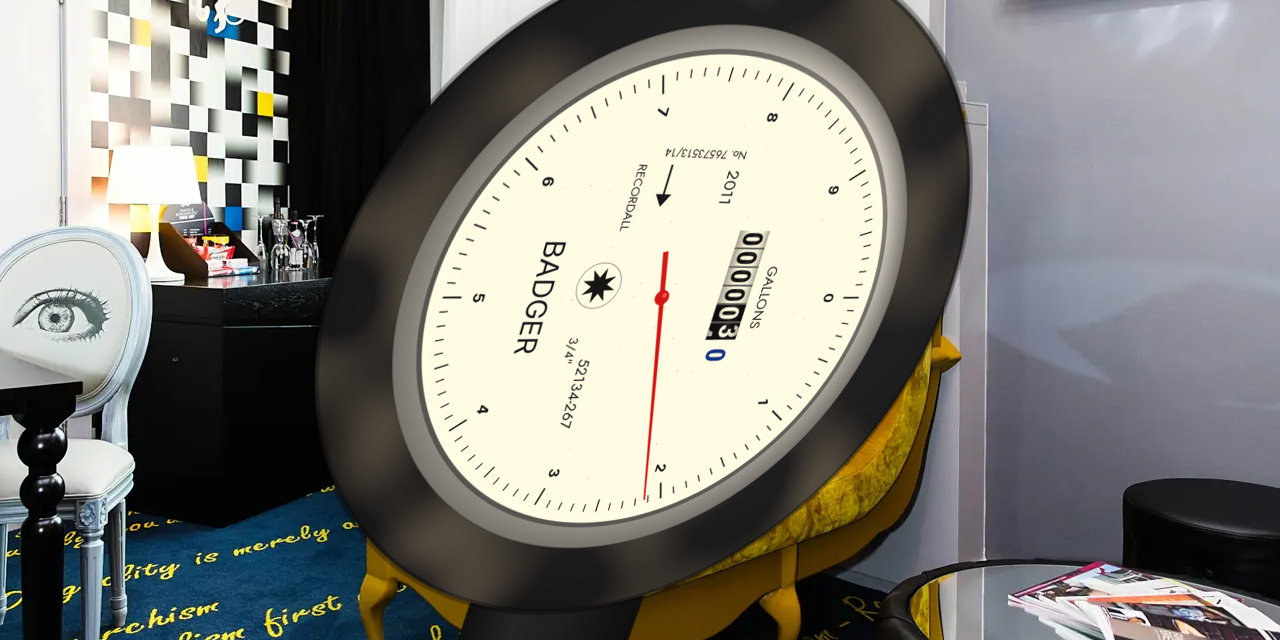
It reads {"value": 32.1, "unit": "gal"}
